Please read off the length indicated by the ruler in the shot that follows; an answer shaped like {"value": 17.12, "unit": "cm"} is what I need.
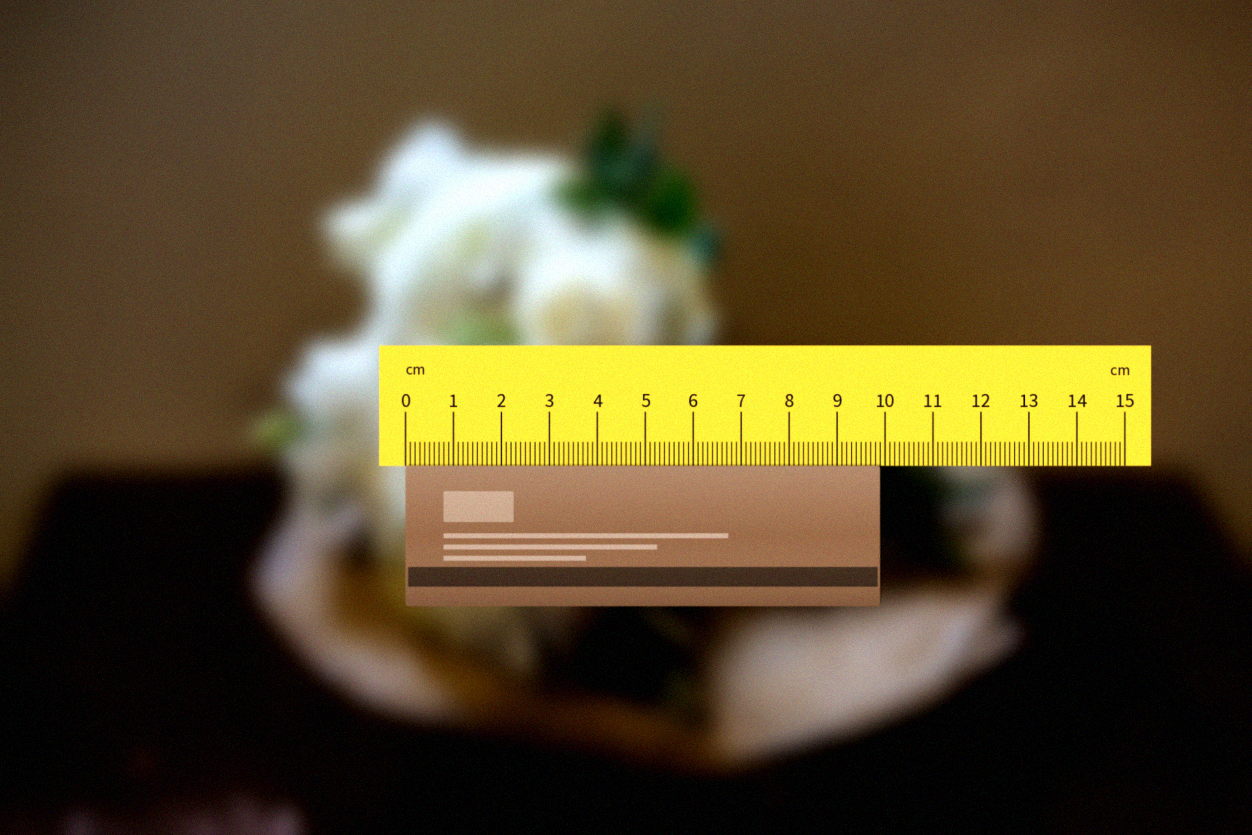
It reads {"value": 9.9, "unit": "cm"}
